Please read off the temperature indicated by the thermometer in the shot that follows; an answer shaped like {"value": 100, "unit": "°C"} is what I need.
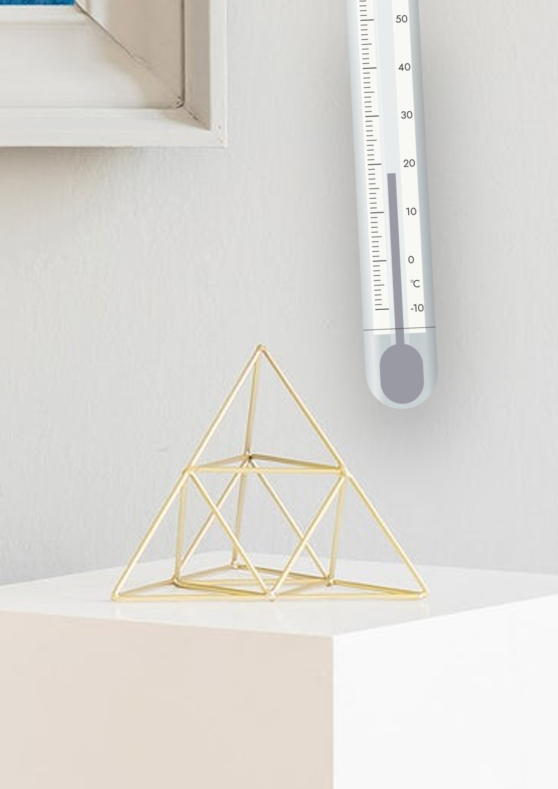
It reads {"value": 18, "unit": "°C"}
